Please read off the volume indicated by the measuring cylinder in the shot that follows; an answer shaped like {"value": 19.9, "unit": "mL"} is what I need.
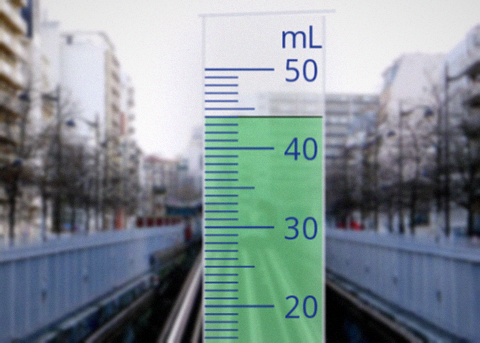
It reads {"value": 44, "unit": "mL"}
